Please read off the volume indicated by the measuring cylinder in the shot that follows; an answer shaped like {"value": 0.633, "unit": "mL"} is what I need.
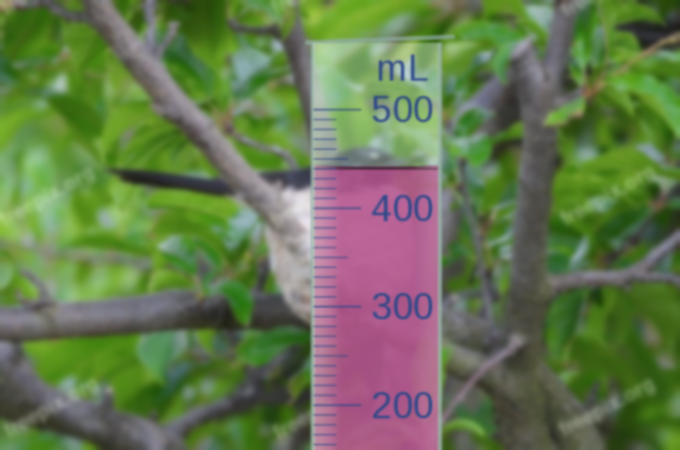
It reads {"value": 440, "unit": "mL"}
